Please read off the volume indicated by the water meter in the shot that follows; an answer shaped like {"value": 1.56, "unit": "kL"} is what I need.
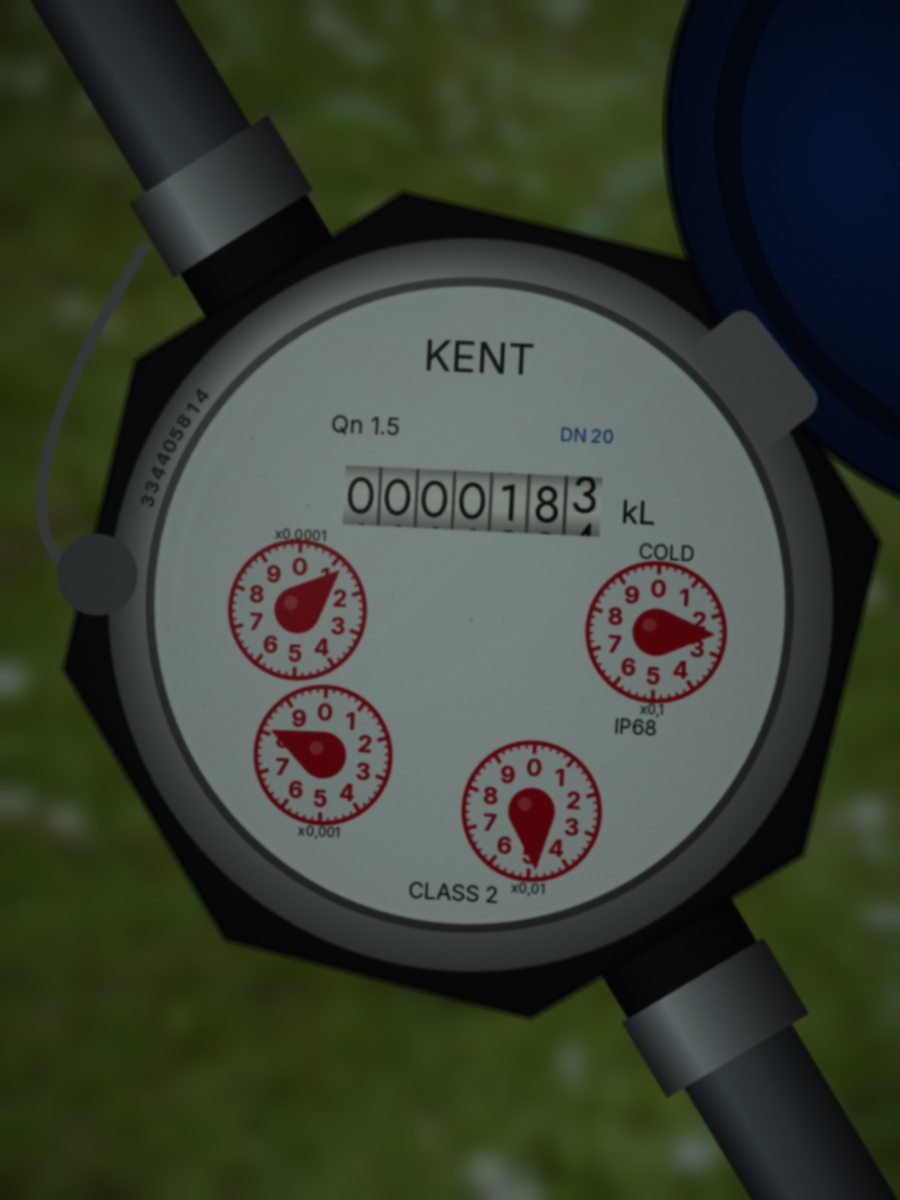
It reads {"value": 183.2481, "unit": "kL"}
